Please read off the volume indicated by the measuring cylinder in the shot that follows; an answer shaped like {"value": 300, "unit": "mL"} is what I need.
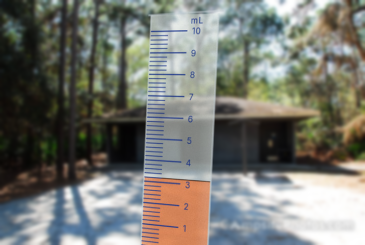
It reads {"value": 3.2, "unit": "mL"}
